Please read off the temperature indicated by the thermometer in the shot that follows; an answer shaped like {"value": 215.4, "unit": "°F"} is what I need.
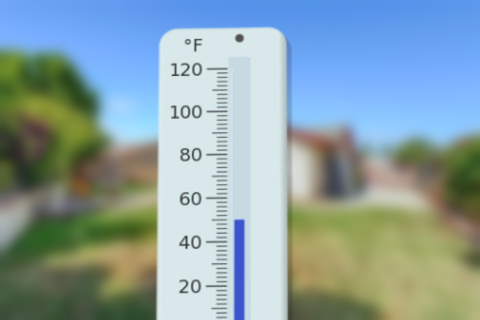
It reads {"value": 50, "unit": "°F"}
